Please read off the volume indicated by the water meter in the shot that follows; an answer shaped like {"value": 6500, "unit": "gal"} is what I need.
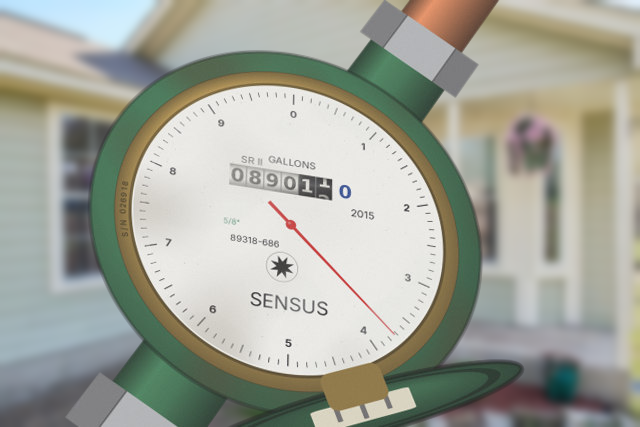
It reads {"value": 890113.7, "unit": "gal"}
